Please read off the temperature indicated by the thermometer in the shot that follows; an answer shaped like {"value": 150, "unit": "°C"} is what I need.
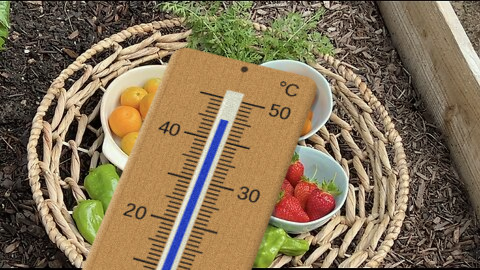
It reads {"value": 45, "unit": "°C"}
